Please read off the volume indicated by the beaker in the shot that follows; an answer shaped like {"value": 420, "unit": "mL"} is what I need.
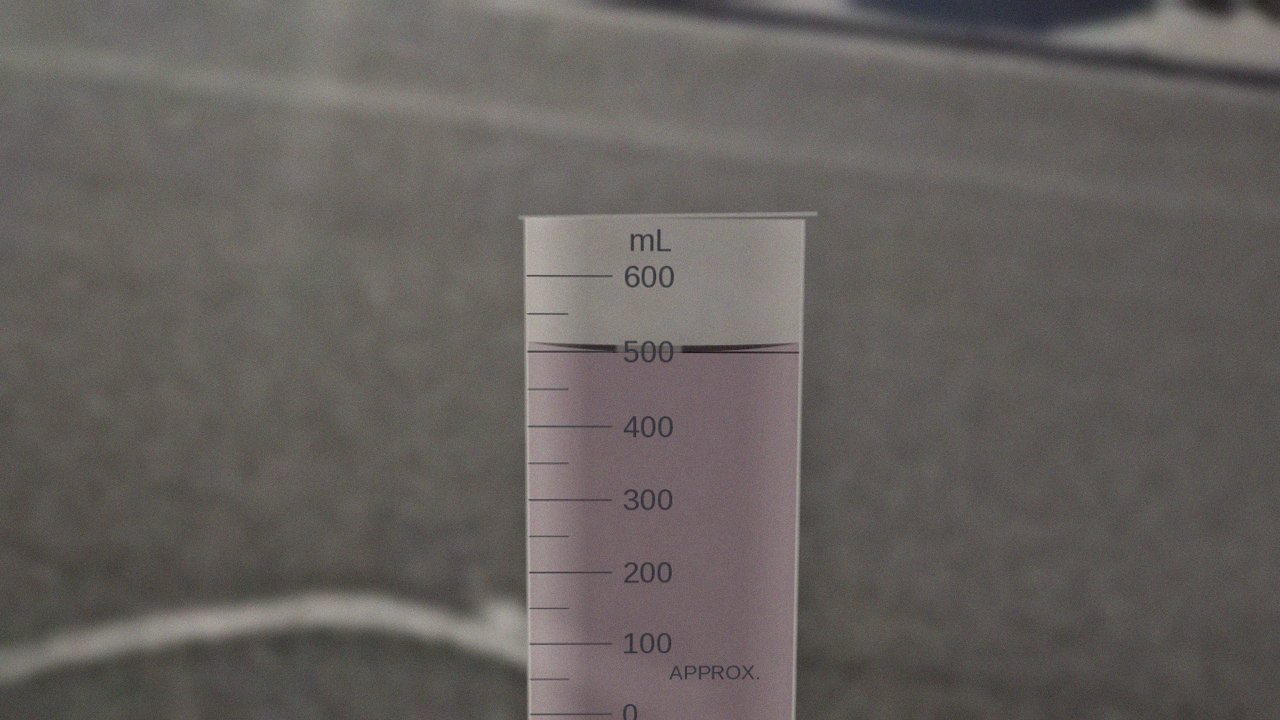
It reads {"value": 500, "unit": "mL"}
